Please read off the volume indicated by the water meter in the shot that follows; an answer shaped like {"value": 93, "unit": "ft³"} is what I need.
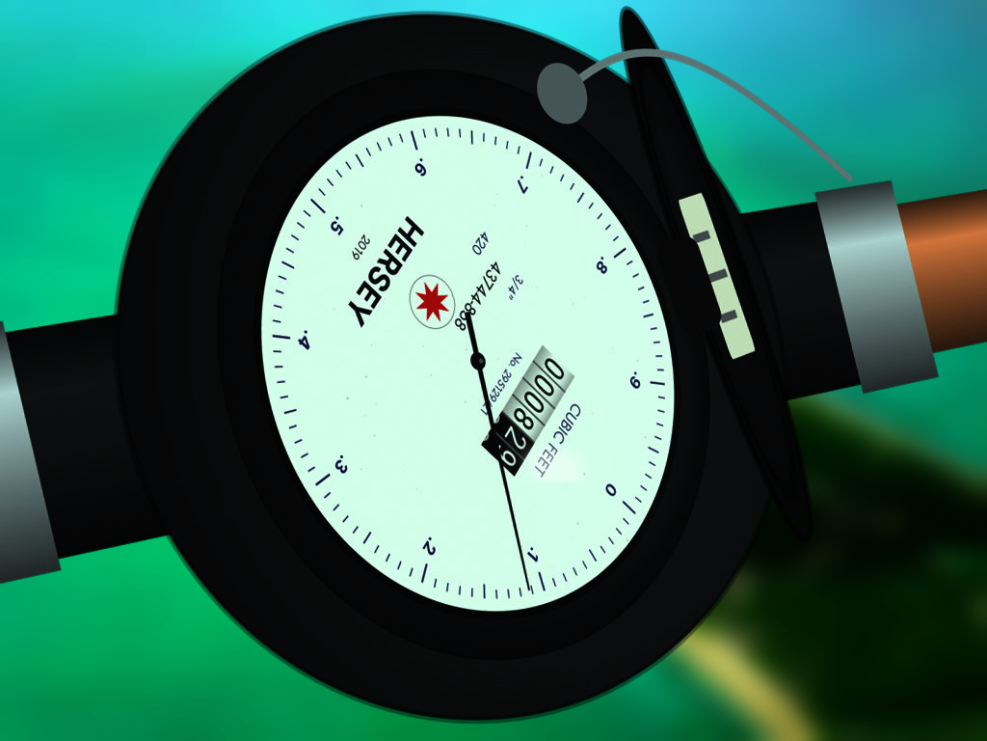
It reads {"value": 829.11, "unit": "ft³"}
